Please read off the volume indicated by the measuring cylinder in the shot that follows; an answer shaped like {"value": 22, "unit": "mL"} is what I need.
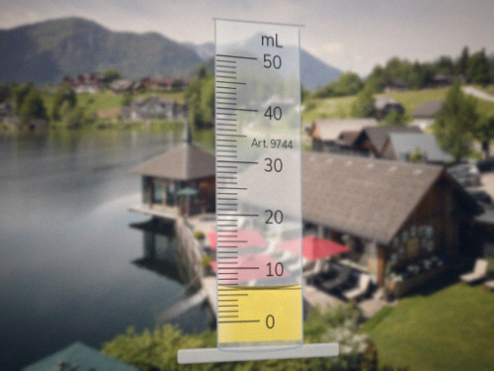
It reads {"value": 6, "unit": "mL"}
